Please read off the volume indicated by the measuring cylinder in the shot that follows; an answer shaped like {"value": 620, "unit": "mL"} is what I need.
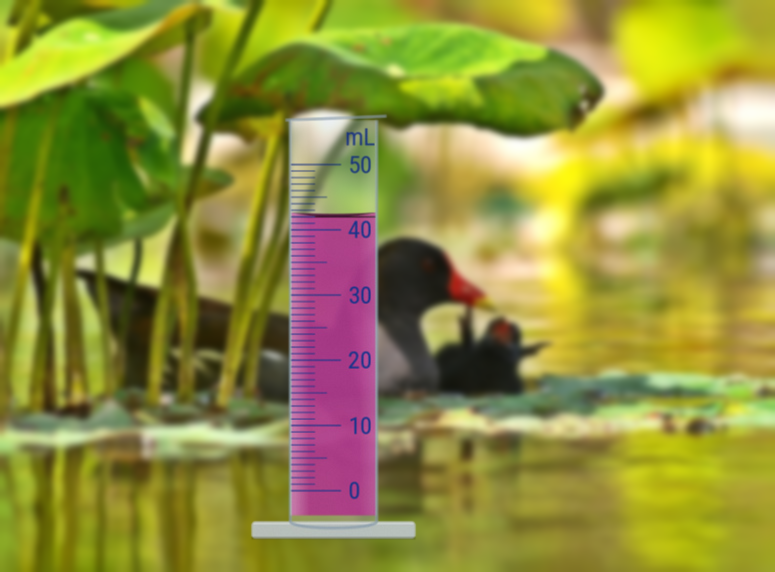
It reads {"value": 42, "unit": "mL"}
